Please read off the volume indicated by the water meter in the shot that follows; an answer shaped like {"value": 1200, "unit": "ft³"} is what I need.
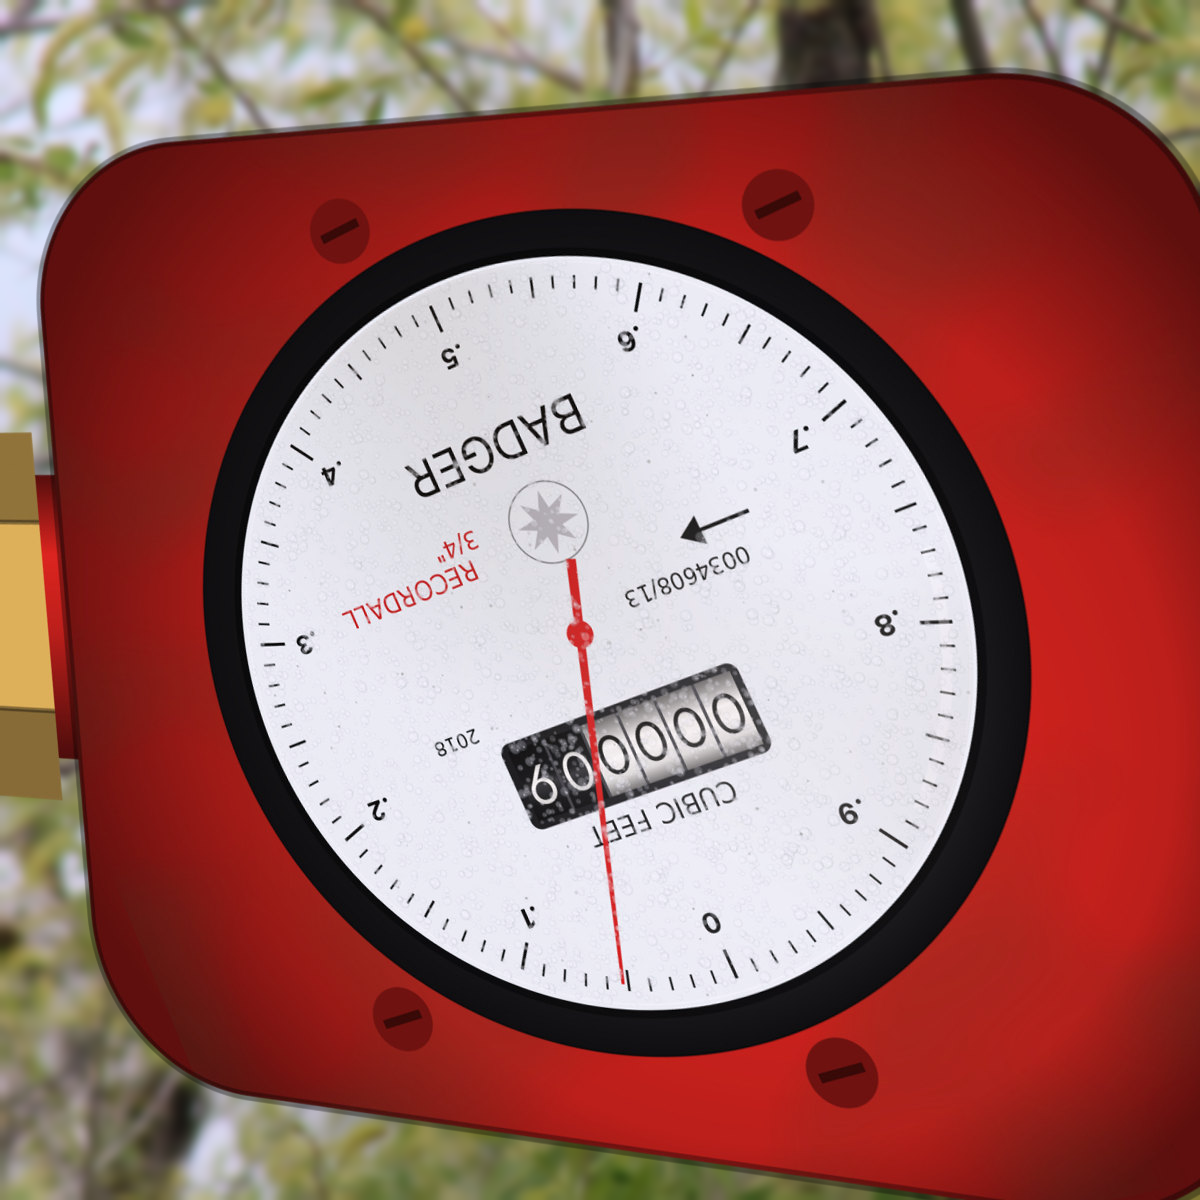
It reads {"value": 9.05, "unit": "ft³"}
